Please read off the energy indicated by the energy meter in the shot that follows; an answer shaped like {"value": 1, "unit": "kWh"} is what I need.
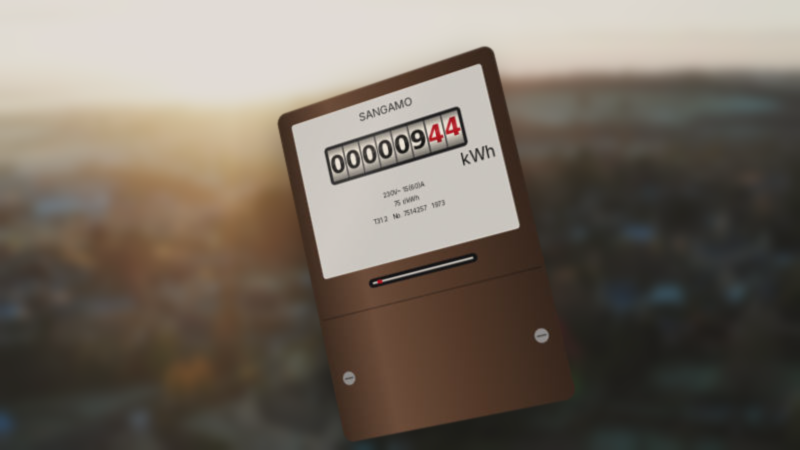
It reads {"value": 9.44, "unit": "kWh"}
